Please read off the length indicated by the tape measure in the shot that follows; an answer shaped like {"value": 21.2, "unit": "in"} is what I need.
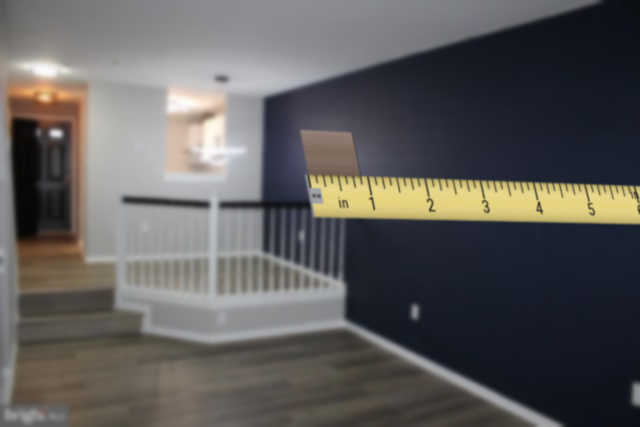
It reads {"value": 0.875, "unit": "in"}
